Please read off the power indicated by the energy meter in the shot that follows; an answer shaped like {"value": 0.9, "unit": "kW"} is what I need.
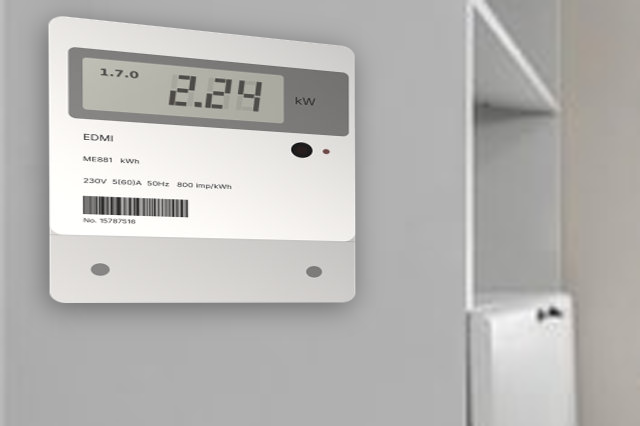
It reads {"value": 2.24, "unit": "kW"}
